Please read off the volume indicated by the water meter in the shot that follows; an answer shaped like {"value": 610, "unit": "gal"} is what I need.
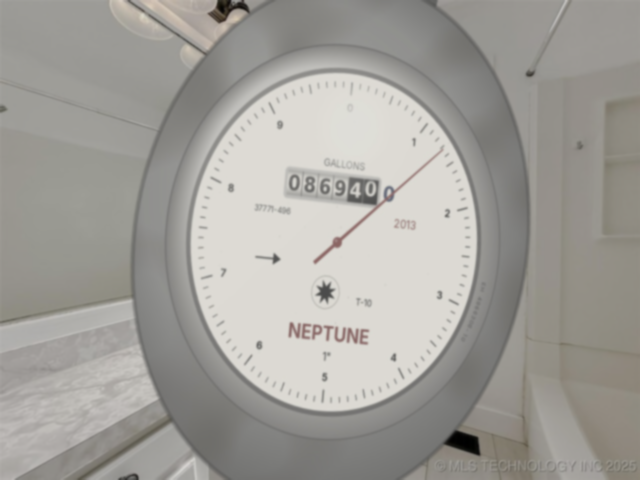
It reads {"value": 869401.3, "unit": "gal"}
